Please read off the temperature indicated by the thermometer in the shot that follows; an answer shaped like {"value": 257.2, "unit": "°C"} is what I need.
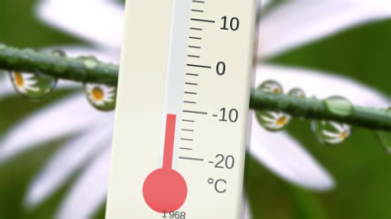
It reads {"value": -11, "unit": "°C"}
